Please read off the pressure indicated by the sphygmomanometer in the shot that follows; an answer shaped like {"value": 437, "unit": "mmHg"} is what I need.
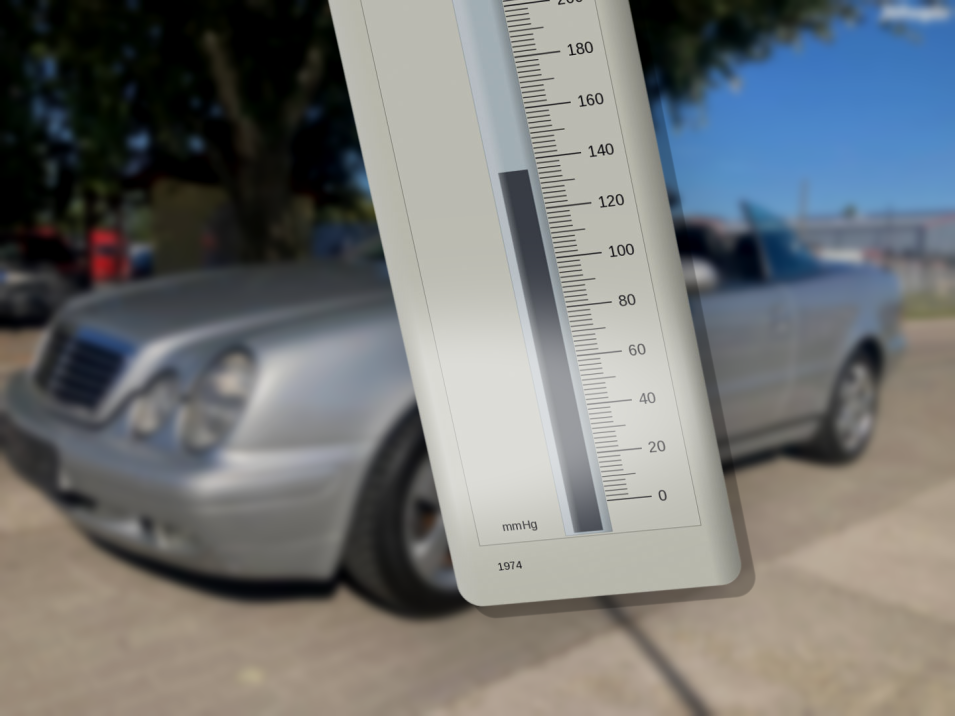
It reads {"value": 136, "unit": "mmHg"}
